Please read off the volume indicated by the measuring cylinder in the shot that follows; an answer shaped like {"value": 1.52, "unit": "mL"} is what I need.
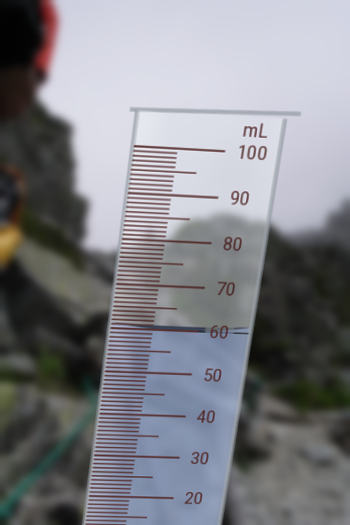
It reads {"value": 60, "unit": "mL"}
